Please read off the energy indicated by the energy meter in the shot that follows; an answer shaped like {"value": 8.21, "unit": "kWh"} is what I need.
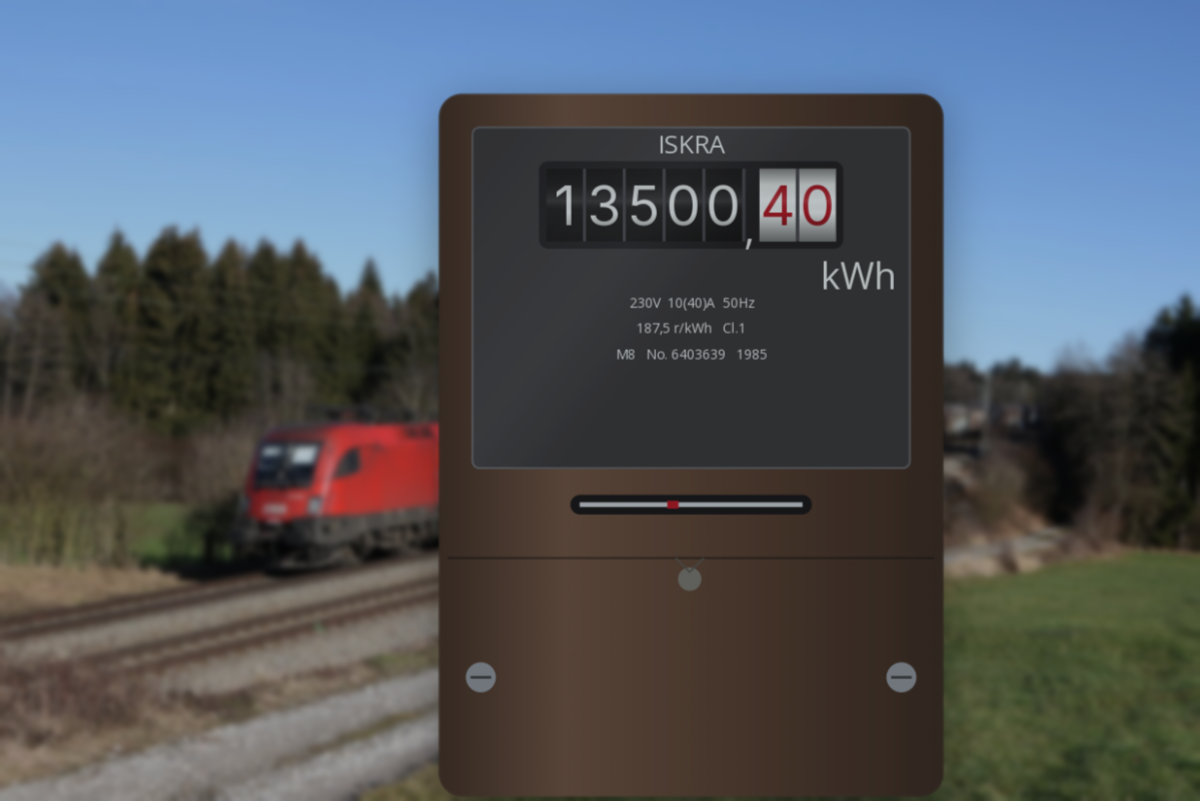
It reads {"value": 13500.40, "unit": "kWh"}
